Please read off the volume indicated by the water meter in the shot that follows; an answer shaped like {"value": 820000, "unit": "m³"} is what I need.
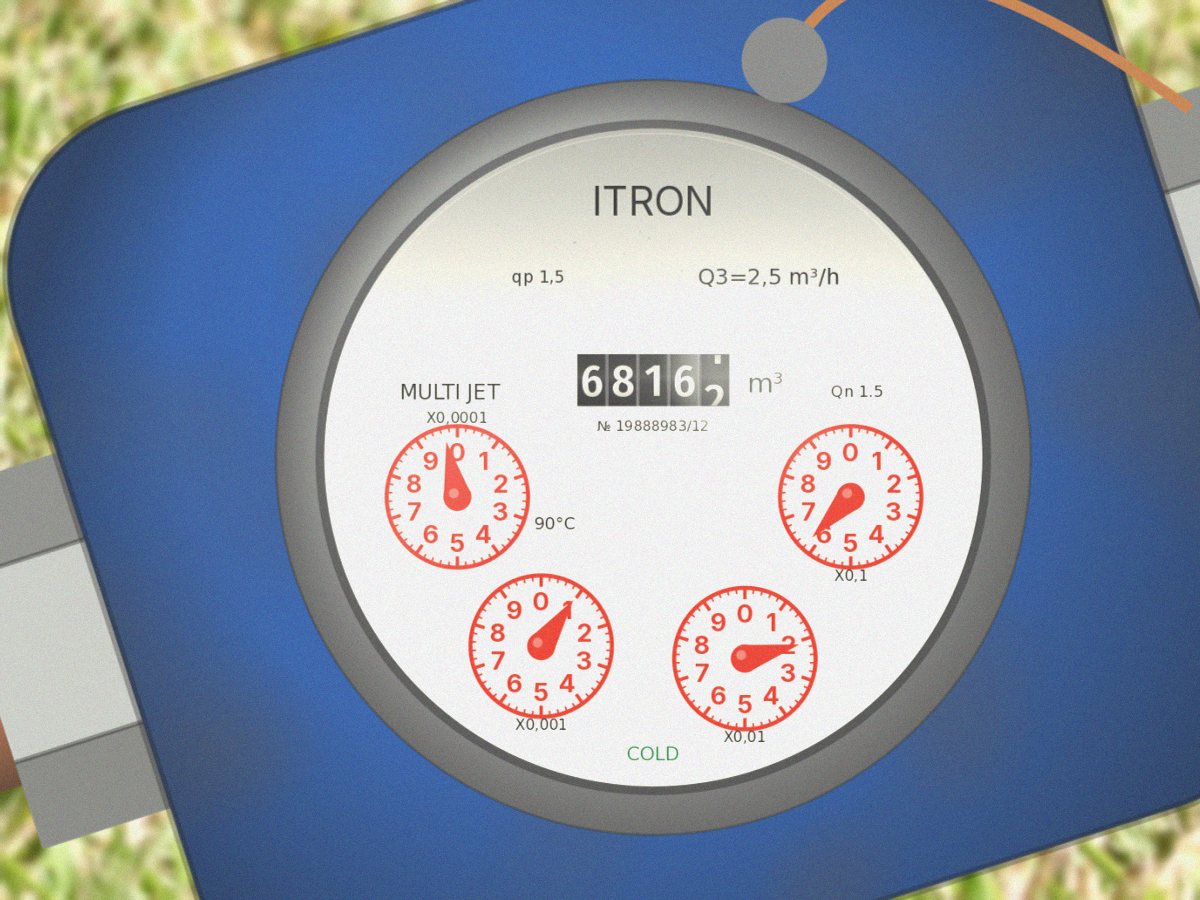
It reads {"value": 68161.6209, "unit": "m³"}
